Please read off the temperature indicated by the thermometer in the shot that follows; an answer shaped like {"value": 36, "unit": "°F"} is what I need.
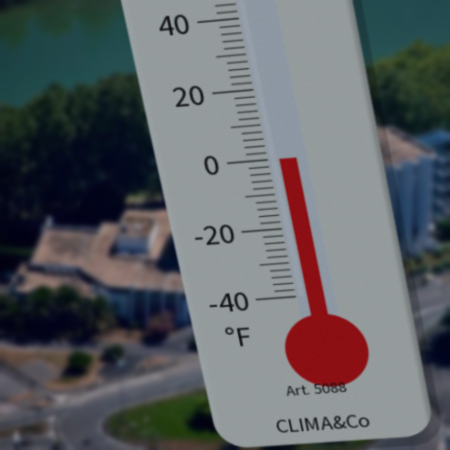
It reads {"value": 0, "unit": "°F"}
